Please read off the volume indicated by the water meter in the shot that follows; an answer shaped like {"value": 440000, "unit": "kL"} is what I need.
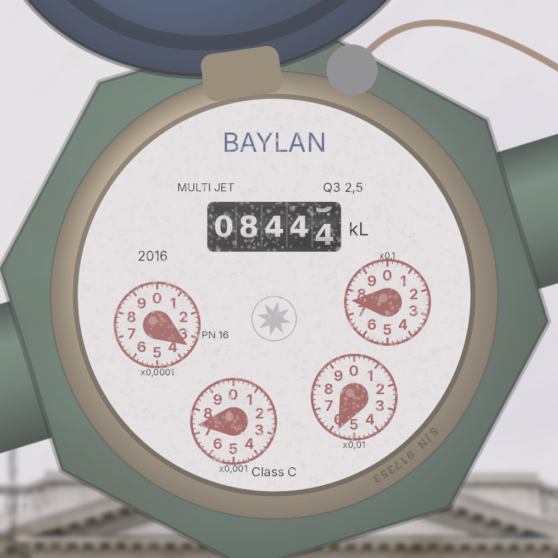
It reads {"value": 8443.7573, "unit": "kL"}
